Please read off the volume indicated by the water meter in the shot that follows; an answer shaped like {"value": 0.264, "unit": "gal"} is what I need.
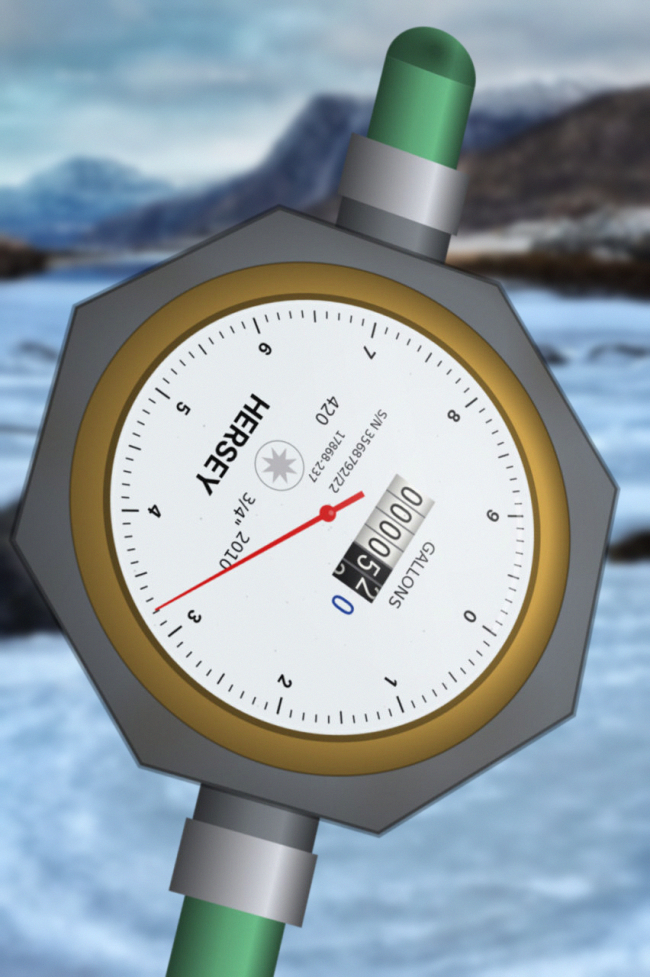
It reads {"value": 523.2, "unit": "gal"}
